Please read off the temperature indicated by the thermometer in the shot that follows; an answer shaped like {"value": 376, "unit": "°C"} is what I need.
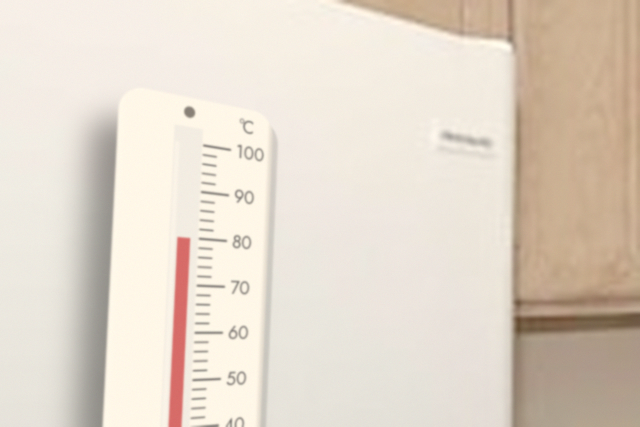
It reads {"value": 80, "unit": "°C"}
